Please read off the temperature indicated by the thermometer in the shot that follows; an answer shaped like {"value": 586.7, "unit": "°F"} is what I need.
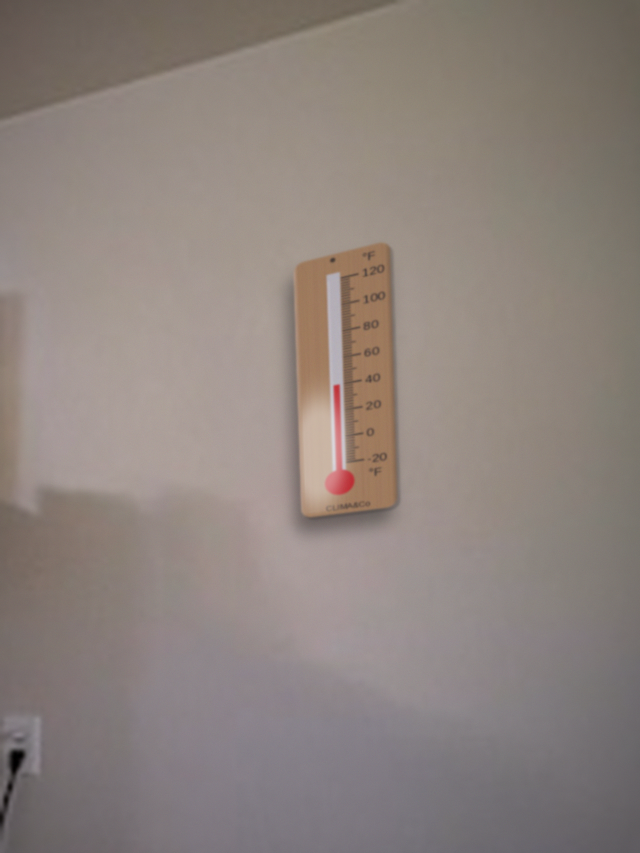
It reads {"value": 40, "unit": "°F"}
